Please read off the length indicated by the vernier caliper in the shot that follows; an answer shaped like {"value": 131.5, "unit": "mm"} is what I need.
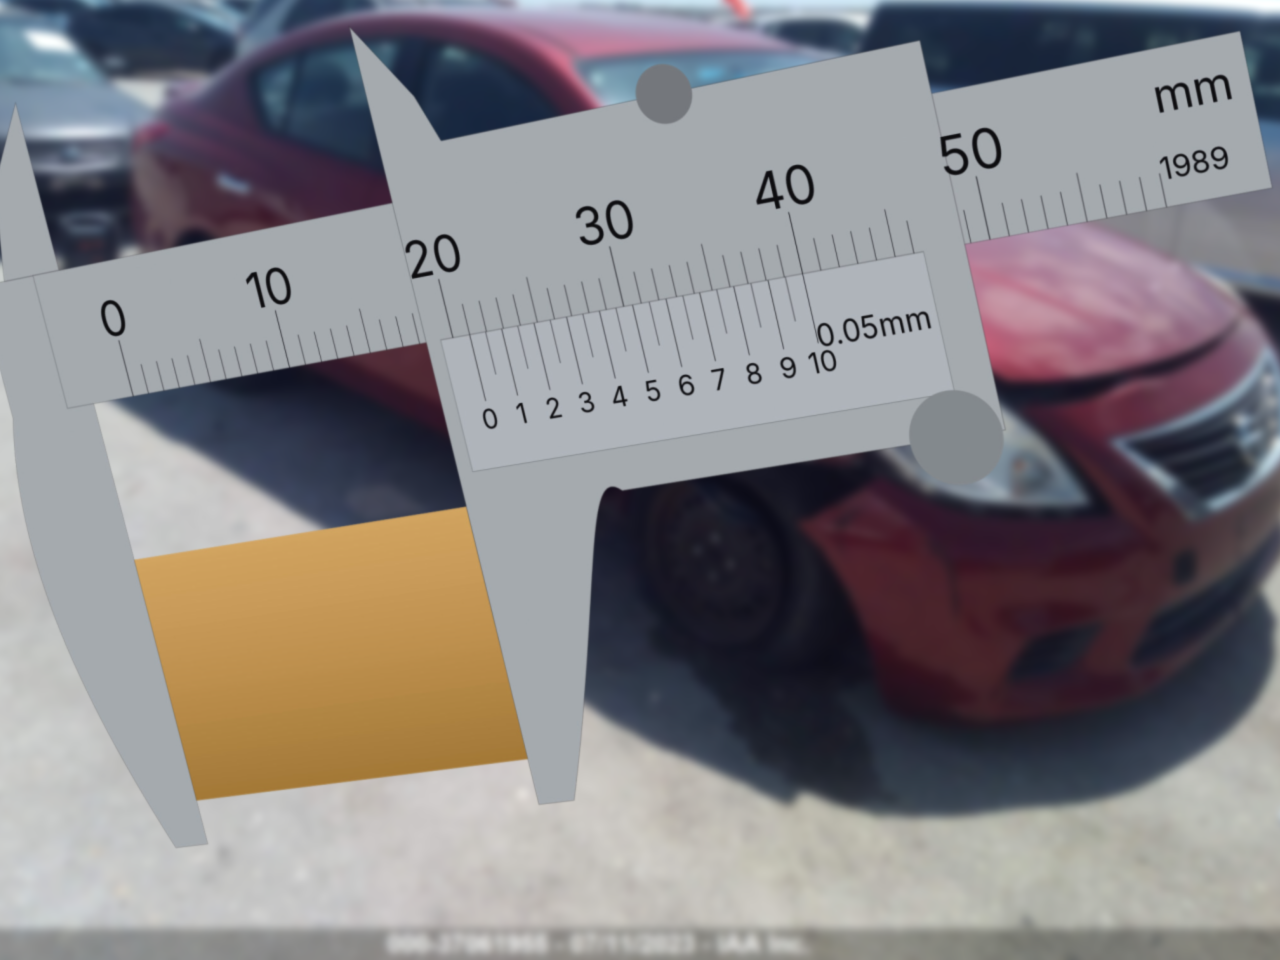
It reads {"value": 21.0, "unit": "mm"}
